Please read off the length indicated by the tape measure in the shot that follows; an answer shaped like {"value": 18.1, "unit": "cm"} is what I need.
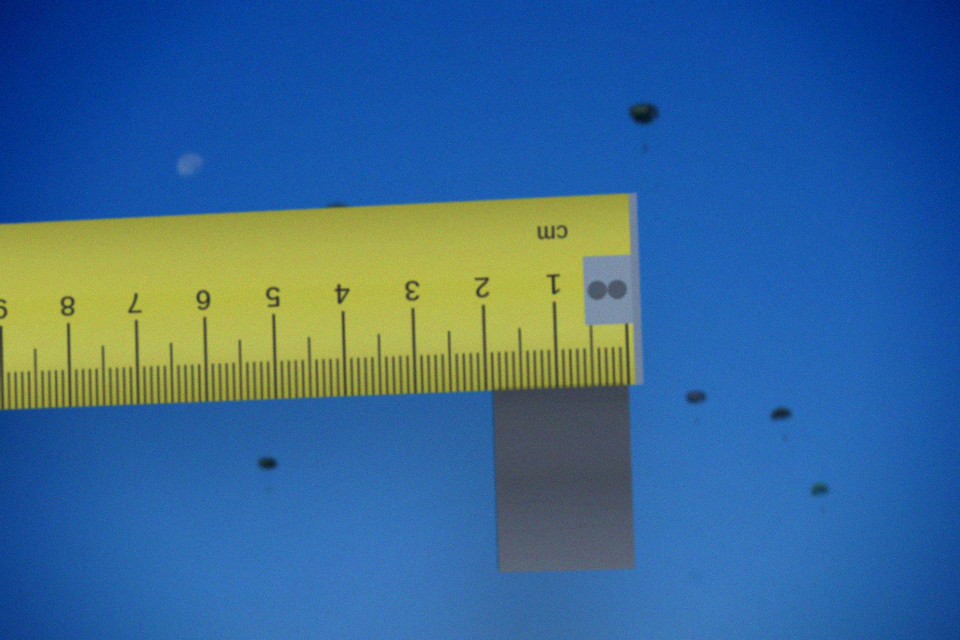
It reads {"value": 1.9, "unit": "cm"}
